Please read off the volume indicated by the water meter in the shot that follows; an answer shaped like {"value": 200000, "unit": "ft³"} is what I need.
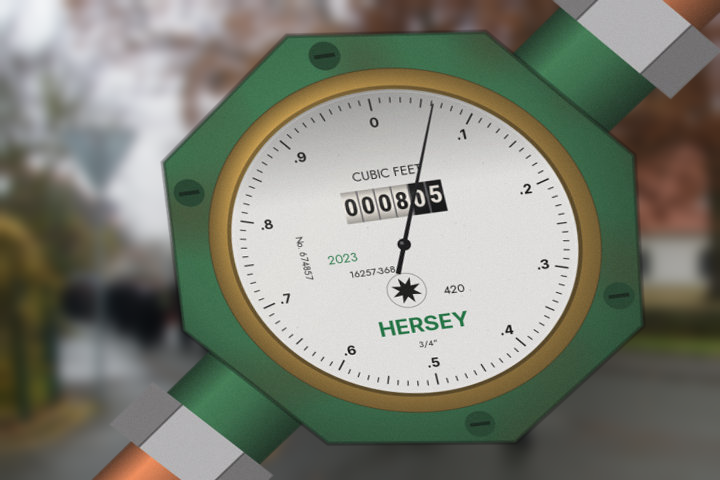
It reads {"value": 805.06, "unit": "ft³"}
